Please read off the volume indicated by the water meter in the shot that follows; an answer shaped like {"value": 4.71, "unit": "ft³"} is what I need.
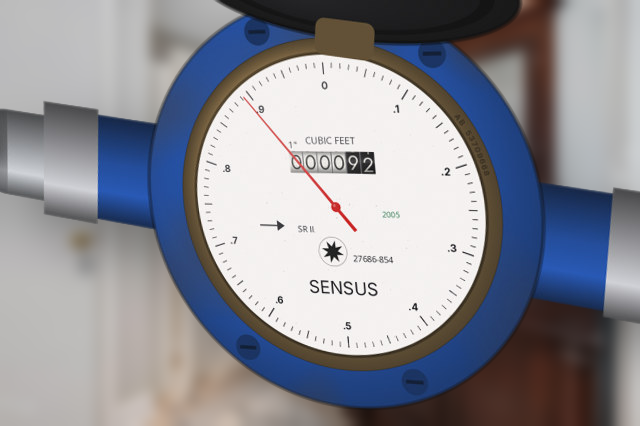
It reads {"value": 91.89, "unit": "ft³"}
